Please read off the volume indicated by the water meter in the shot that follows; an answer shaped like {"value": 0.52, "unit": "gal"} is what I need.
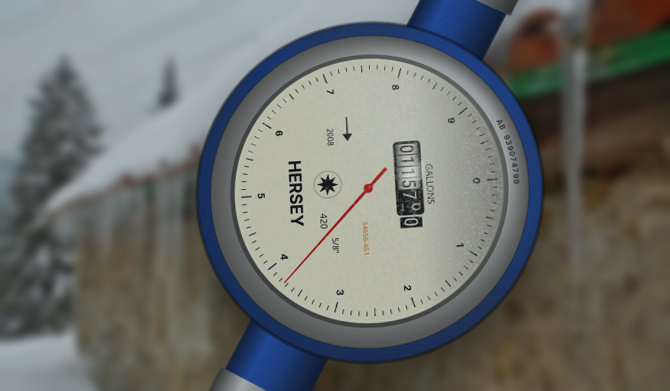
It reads {"value": 115763.7, "unit": "gal"}
